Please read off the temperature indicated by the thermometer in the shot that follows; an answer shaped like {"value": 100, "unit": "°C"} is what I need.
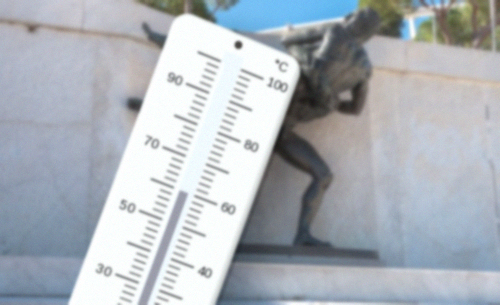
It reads {"value": 60, "unit": "°C"}
